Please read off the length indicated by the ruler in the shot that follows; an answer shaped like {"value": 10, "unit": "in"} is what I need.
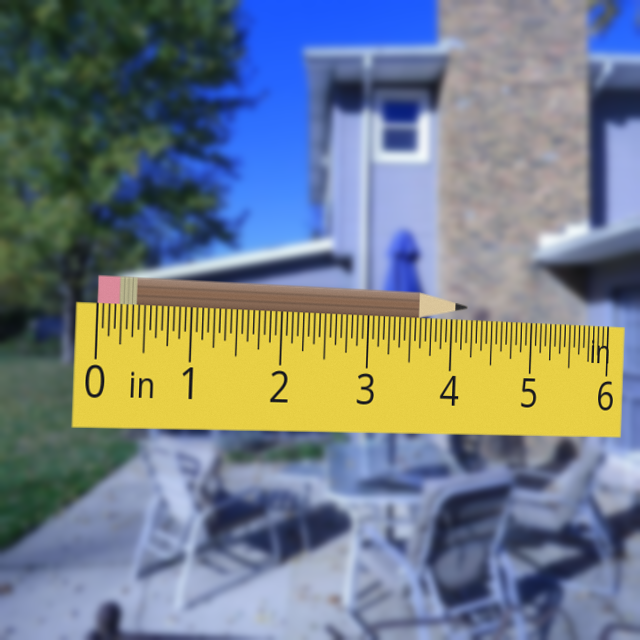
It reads {"value": 4.1875, "unit": "in"}
